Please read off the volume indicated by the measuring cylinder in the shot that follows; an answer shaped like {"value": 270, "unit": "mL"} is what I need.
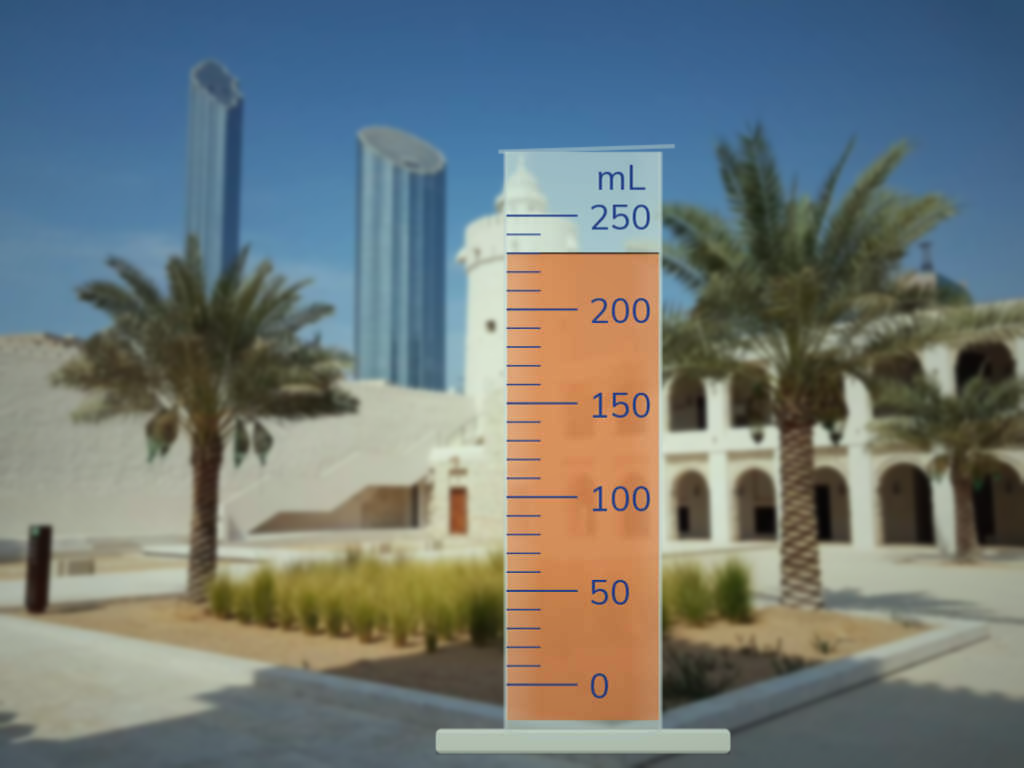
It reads {"value": 230, "unit": "mL"}
